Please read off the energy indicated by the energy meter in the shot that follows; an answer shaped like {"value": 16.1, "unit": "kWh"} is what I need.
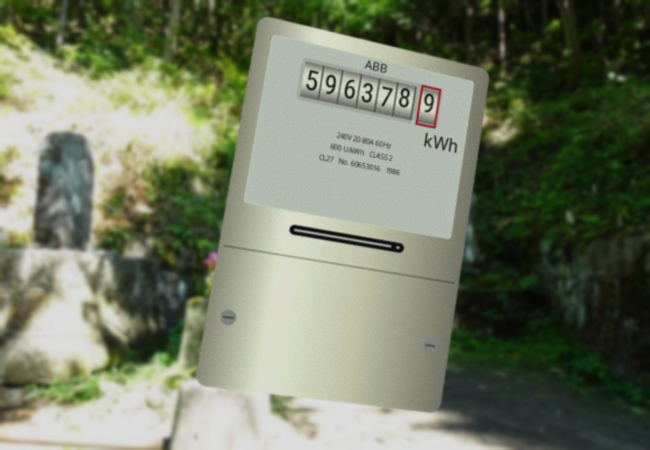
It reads {"value": 596378.9, "unit": "kWh"}
